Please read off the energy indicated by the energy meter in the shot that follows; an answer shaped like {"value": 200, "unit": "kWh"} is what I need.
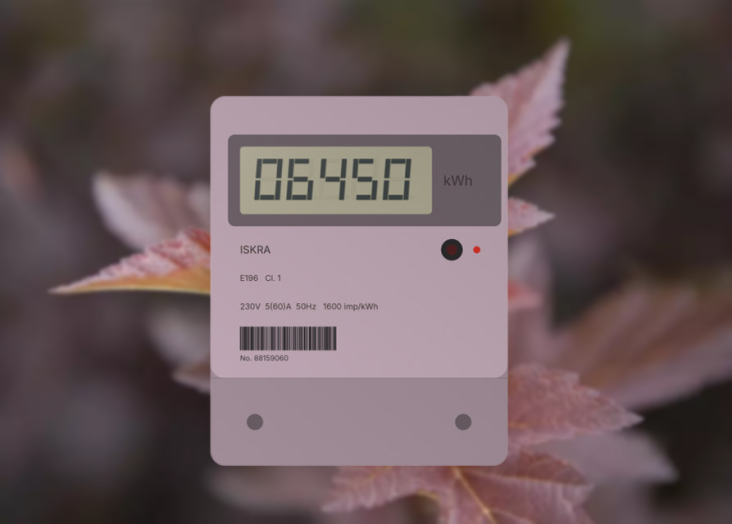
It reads {"value": 6450, "unit": "kWh"}
